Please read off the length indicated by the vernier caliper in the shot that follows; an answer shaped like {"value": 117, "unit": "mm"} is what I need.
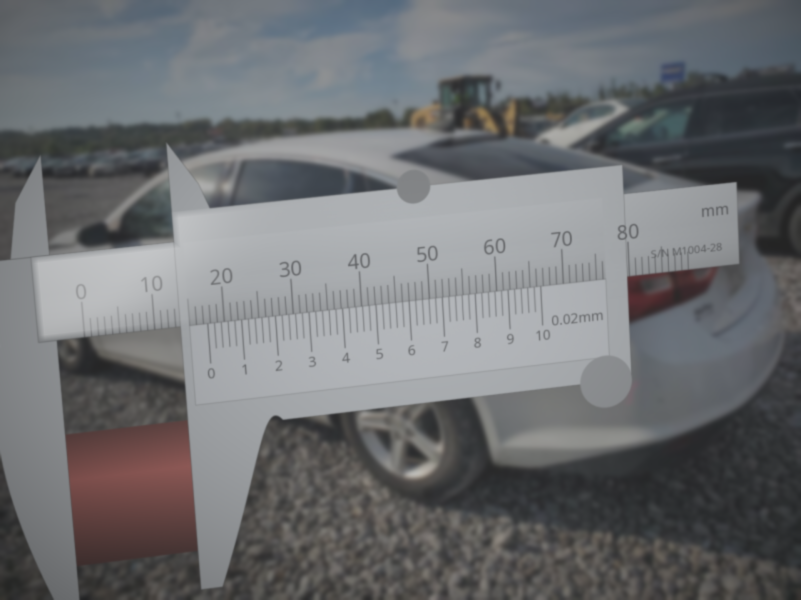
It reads {"value": 17.6, "unit": "mm"}
